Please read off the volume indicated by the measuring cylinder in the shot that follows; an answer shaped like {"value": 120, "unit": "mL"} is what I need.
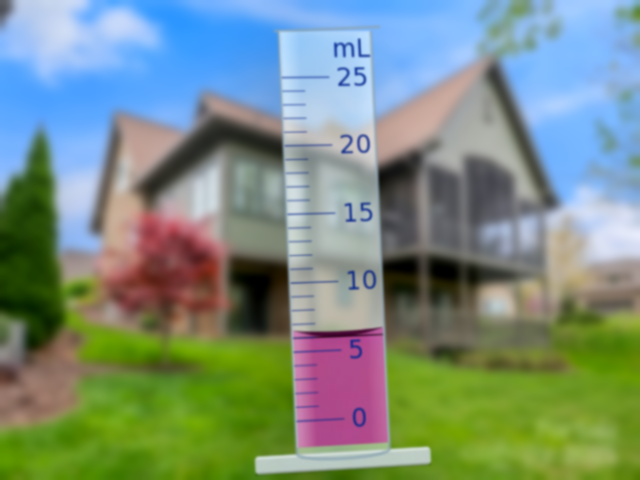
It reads {"value": 6, "unit": "mL"}
